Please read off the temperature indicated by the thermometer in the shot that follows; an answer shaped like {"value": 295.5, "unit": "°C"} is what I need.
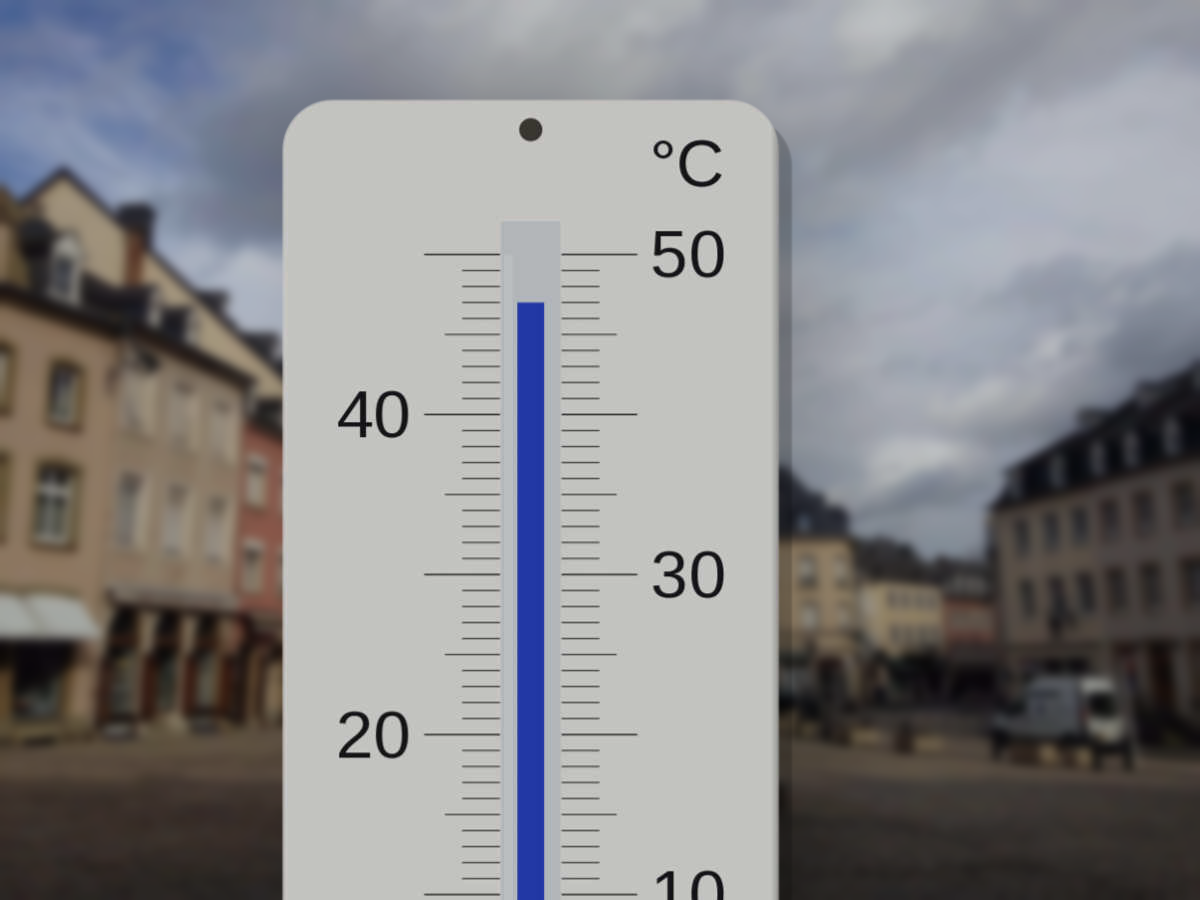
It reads {"value": 47, "unit": "°C"}
